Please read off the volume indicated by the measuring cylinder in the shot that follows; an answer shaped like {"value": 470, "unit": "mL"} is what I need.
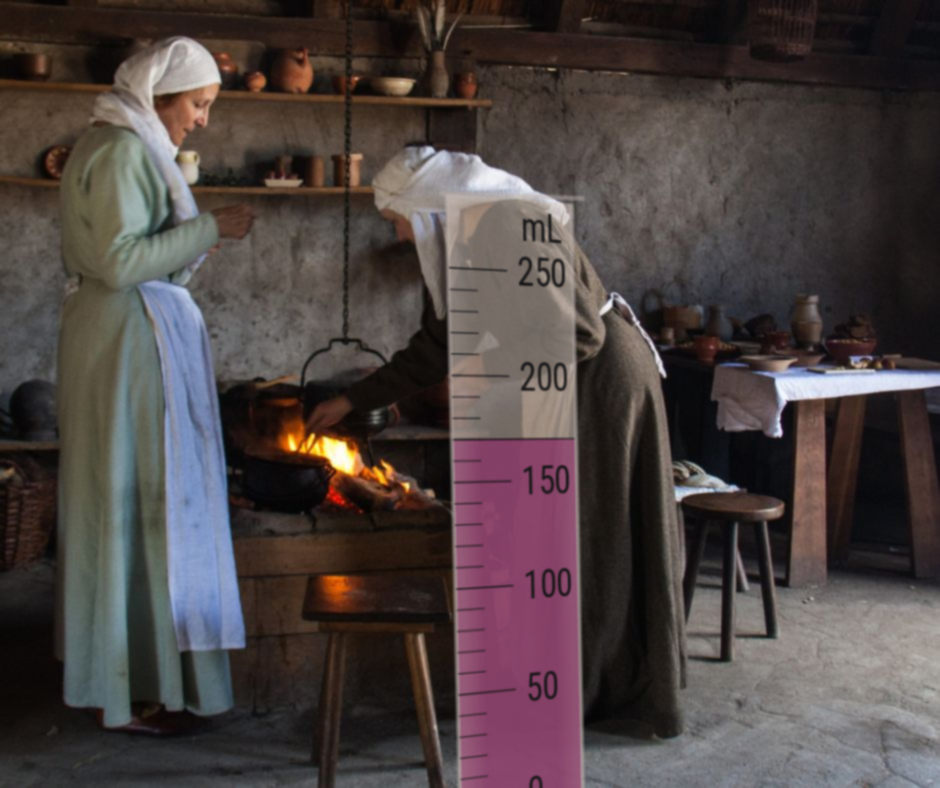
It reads {"value": 170, "unit": "mL"}
